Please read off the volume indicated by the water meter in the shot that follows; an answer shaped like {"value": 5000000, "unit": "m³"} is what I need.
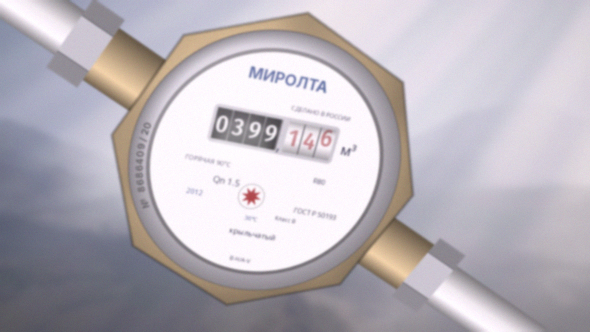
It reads {"value": 399.146, "unit": "m³"}
